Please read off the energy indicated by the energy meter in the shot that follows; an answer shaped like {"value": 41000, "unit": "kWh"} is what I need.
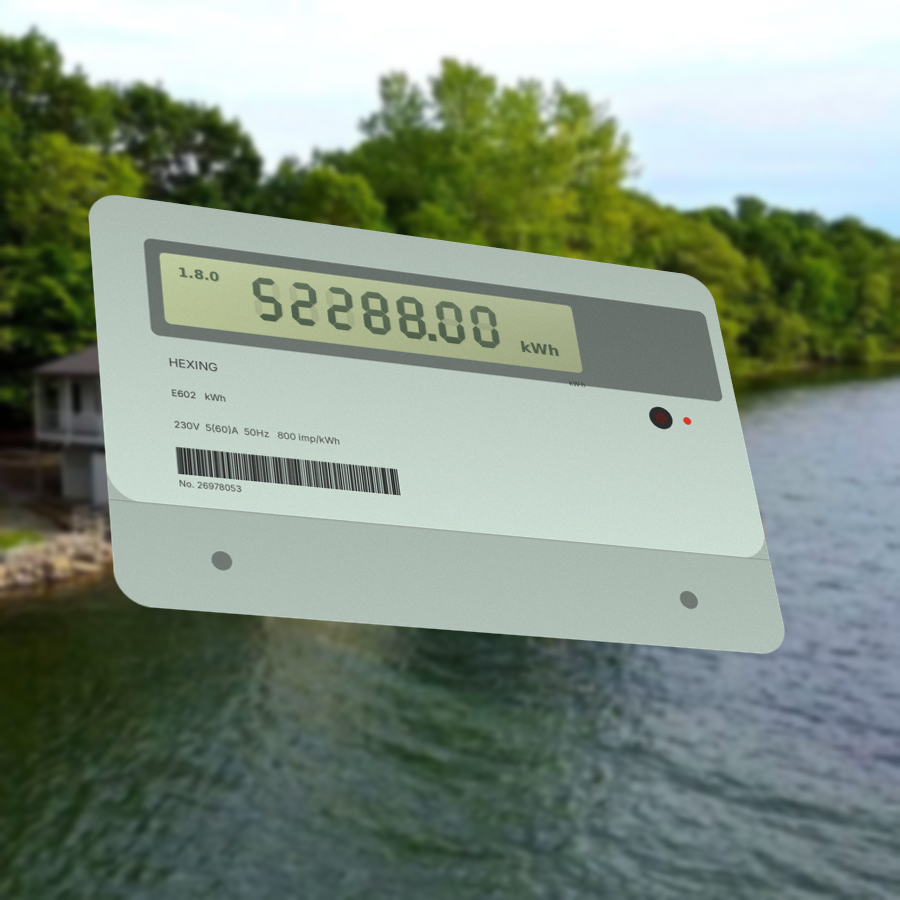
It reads {"value": 52288.00, "unit": "kWh"}
